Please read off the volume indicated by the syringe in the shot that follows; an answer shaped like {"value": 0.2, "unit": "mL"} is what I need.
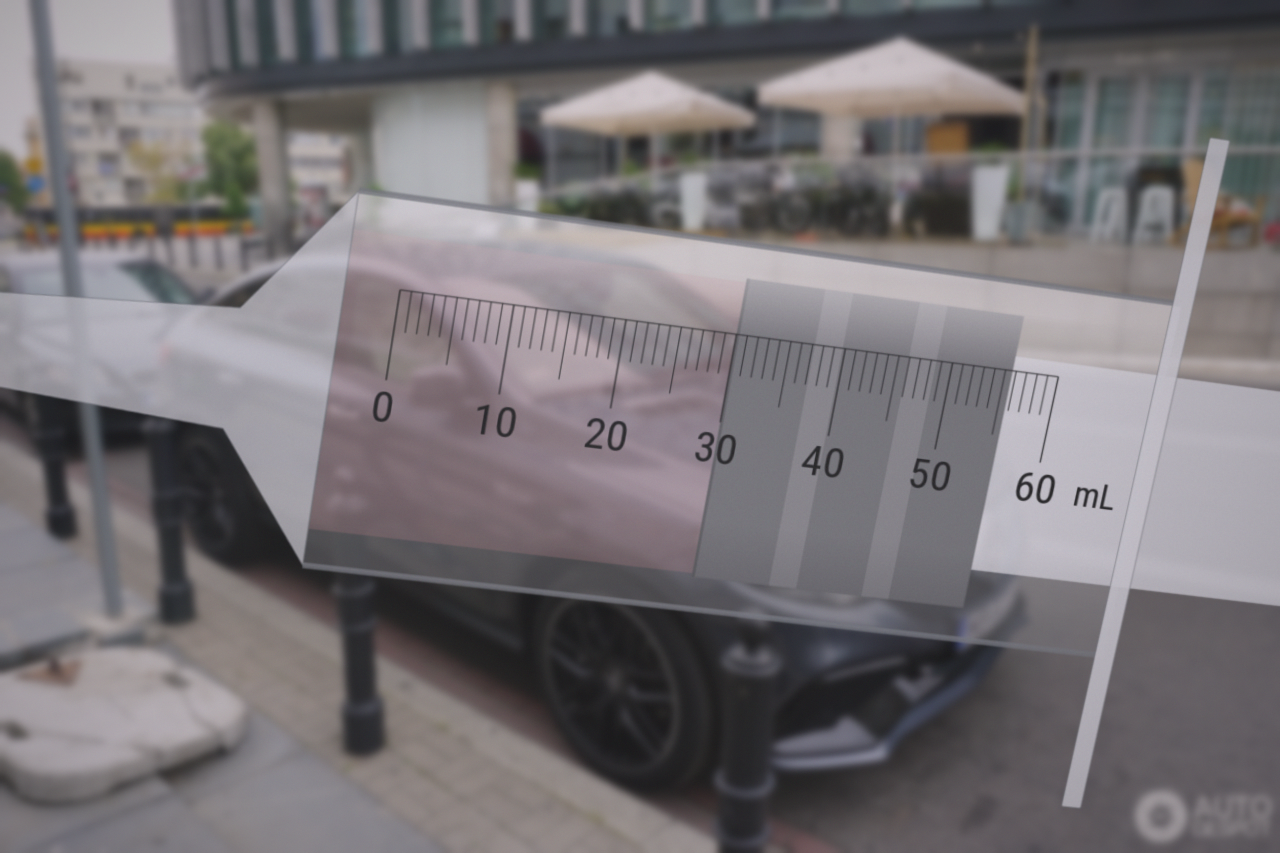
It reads {"value": 30, "unit": "mL"}
